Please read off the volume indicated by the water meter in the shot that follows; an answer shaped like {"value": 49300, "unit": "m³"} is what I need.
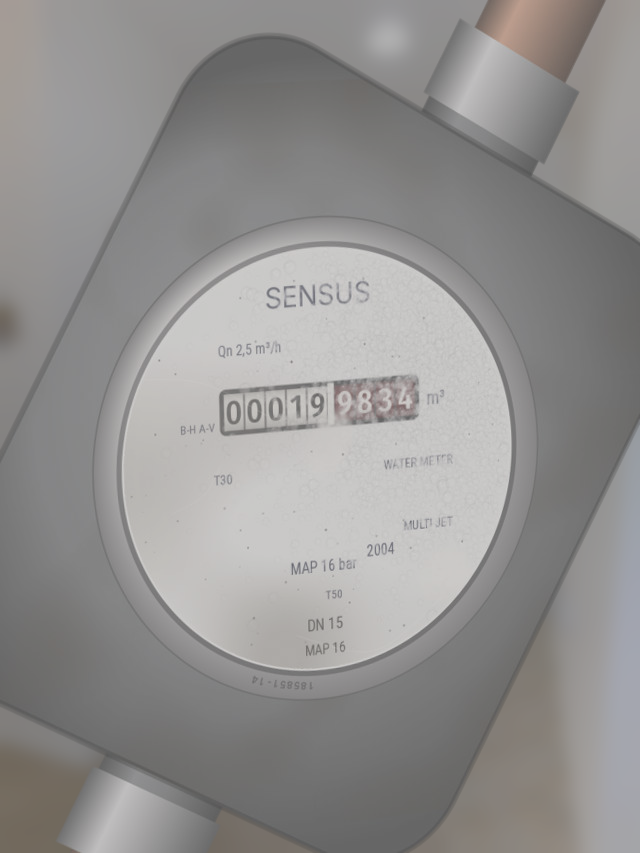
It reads {"value": 19.9834, "unit": "m³"}
